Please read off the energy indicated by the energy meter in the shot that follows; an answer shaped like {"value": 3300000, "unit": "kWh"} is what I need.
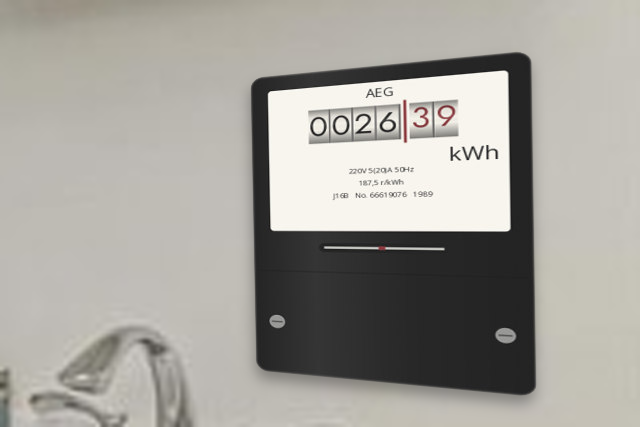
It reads {"value": 26.39, "unit": "kWh"}
